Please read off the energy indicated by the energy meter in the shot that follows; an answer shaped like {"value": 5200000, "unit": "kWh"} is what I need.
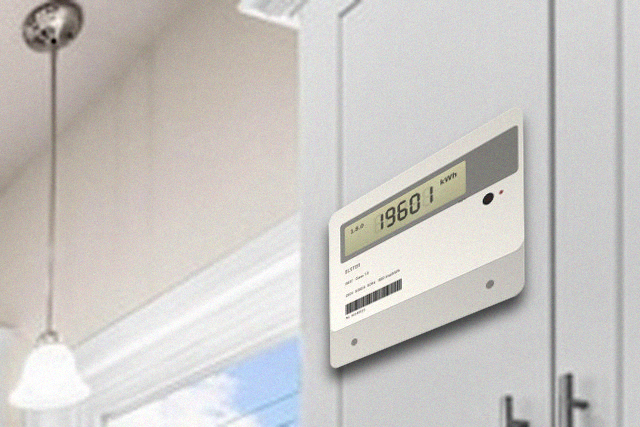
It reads {"value": 19601, "unit": "kWh"}
